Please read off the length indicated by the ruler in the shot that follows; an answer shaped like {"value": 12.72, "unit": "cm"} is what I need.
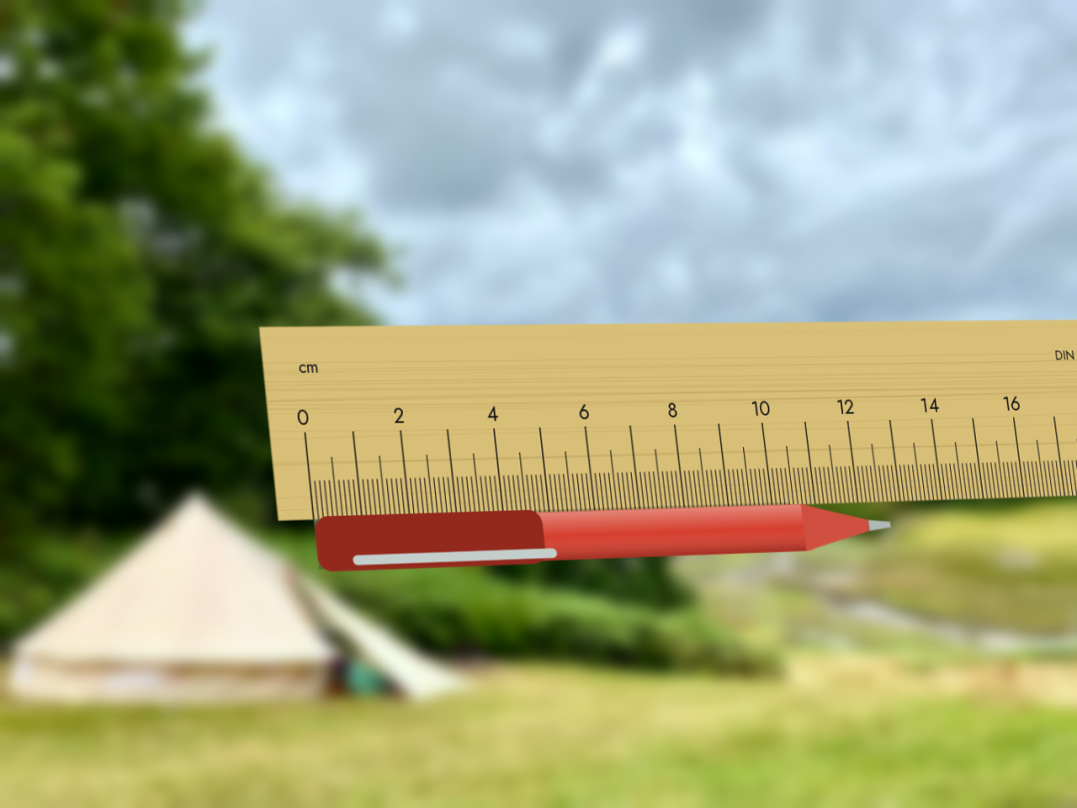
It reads {"value": 12.7, "unit": "cm"}
